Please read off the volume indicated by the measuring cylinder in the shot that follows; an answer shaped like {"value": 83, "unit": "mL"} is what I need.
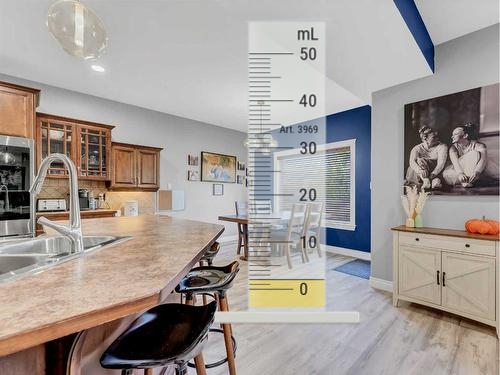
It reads {"value": 2, "unit": "mL"}
